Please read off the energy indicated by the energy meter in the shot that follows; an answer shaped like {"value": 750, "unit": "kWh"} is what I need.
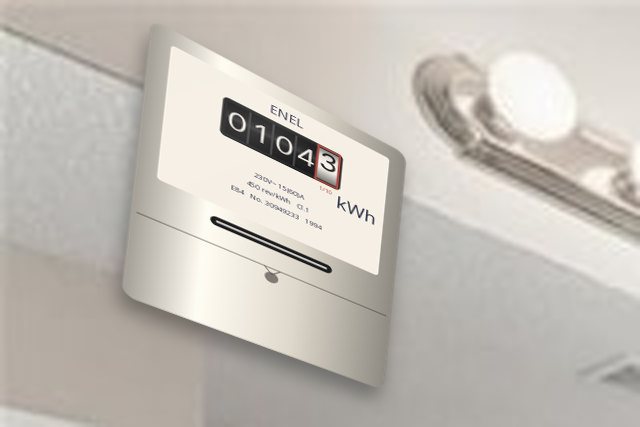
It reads {"value": 104.3, "unit": "kWh"}
